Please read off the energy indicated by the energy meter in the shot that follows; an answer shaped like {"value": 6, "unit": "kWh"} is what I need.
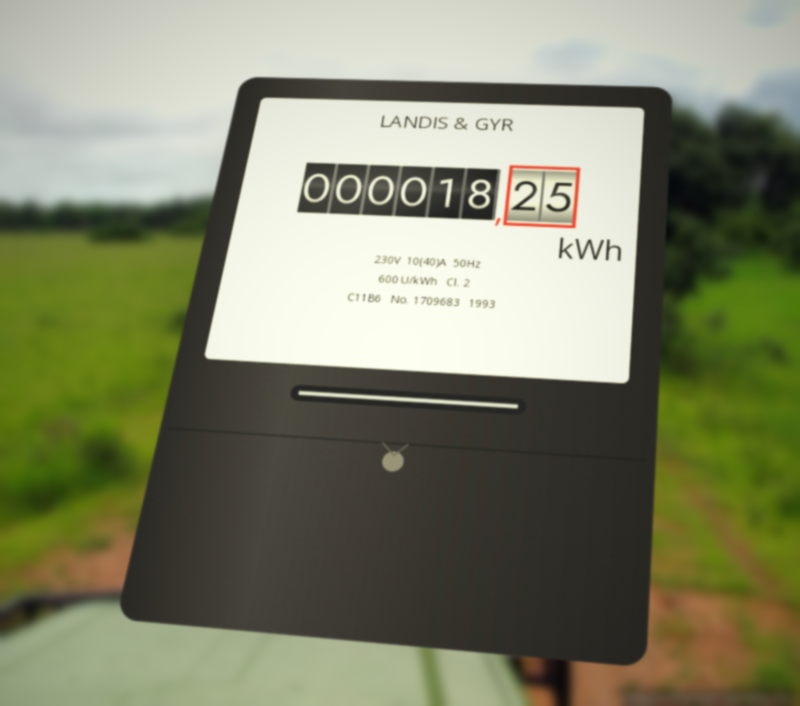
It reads {"value": 18.25, "unit": "kWh"}
